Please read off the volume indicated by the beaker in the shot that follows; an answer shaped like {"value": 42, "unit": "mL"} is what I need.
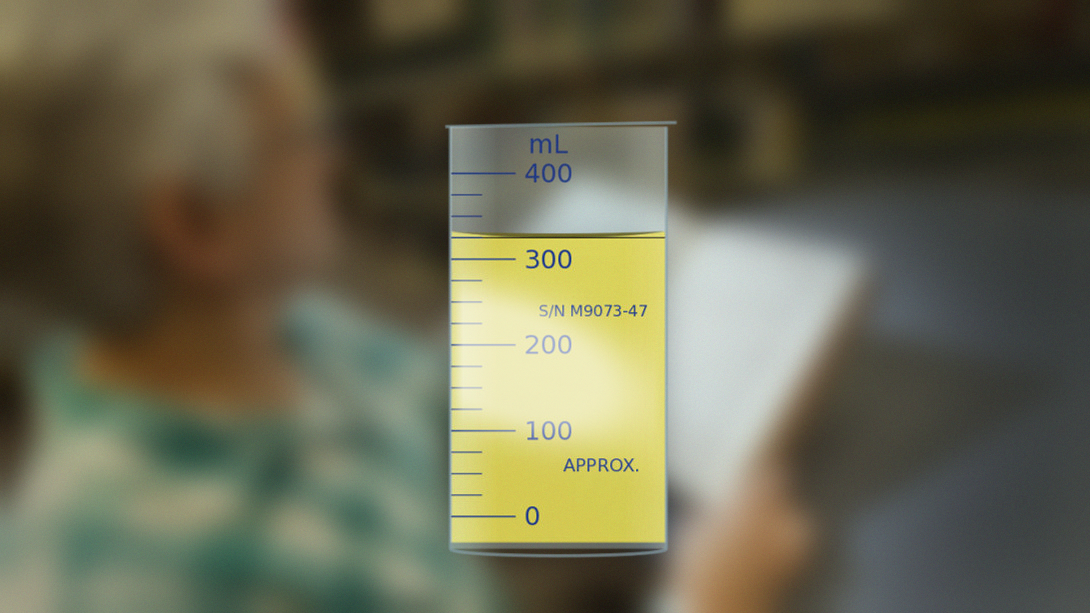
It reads {"value": 325, "unit": "mL"}
